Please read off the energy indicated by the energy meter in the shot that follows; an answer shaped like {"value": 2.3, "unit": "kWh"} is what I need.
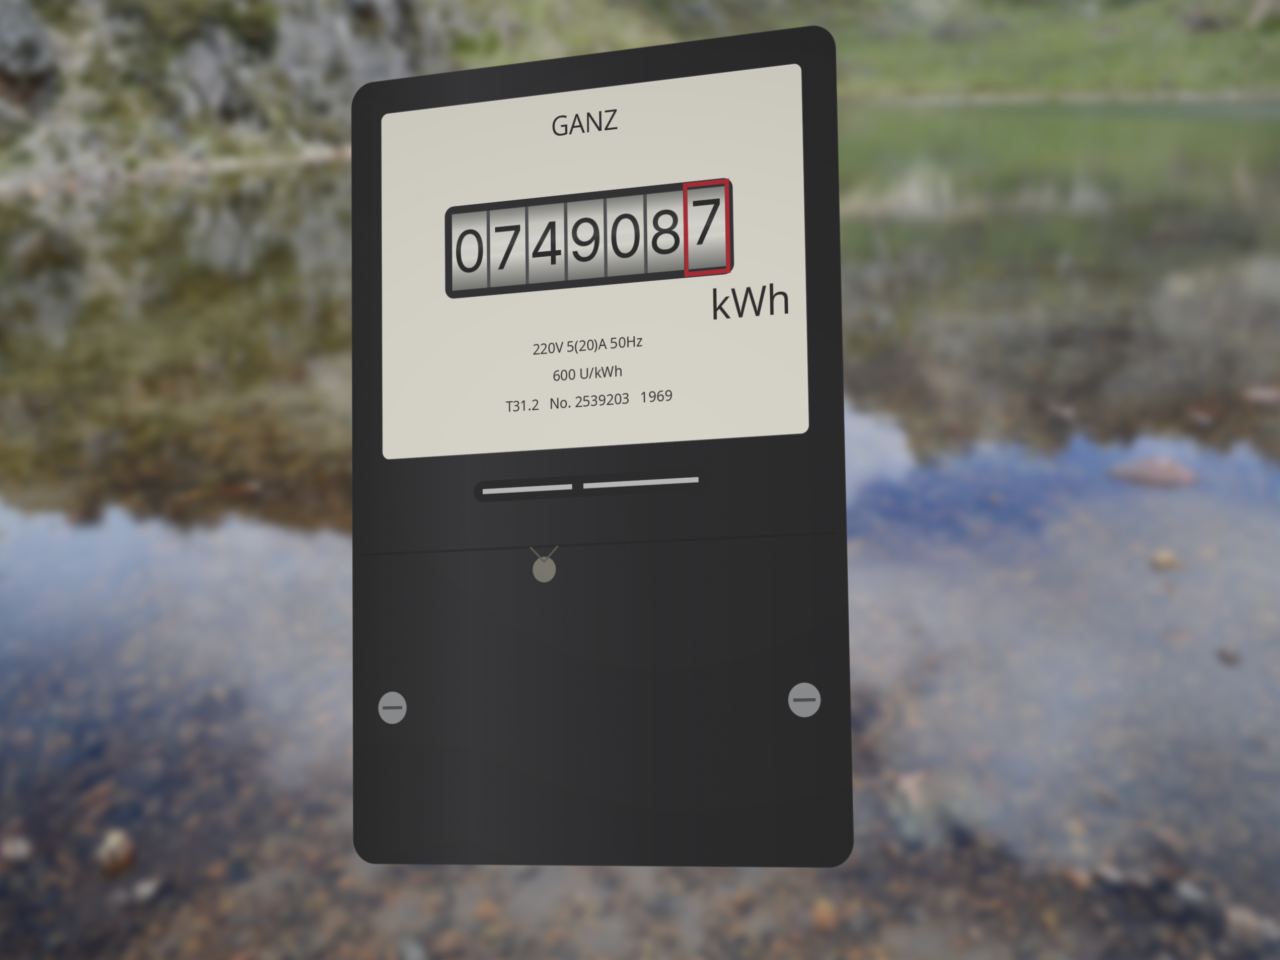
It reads {"value": 74908.7, "unit": "kWh"}
